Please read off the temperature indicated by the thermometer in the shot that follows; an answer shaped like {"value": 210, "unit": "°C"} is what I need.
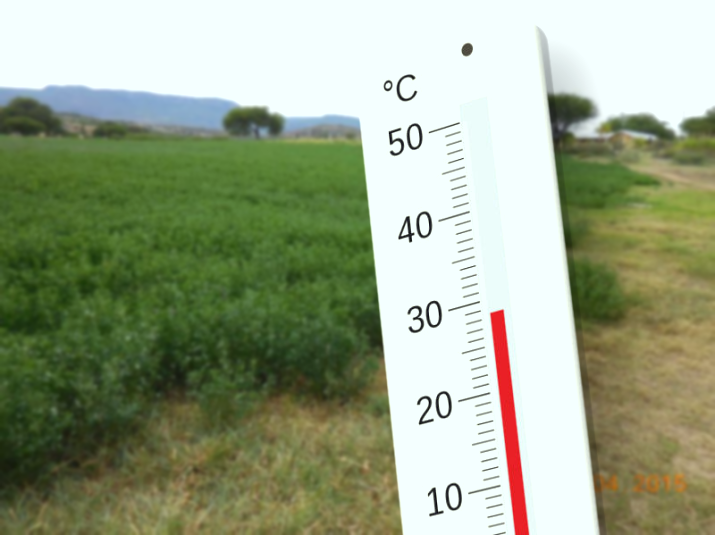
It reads {"value": 28.5, "unit": "°C"}
